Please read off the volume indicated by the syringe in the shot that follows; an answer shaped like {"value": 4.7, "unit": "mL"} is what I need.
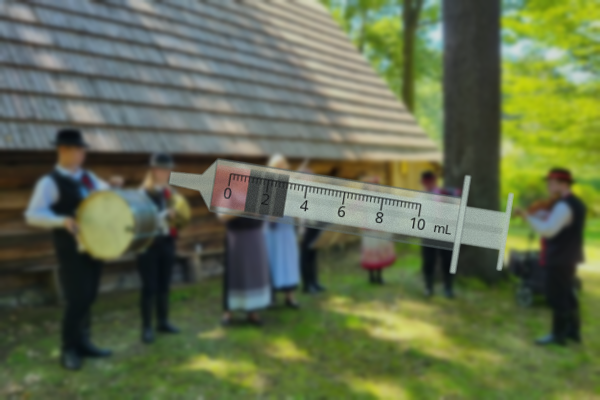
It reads {"value": 1, "unit": "mL"}
